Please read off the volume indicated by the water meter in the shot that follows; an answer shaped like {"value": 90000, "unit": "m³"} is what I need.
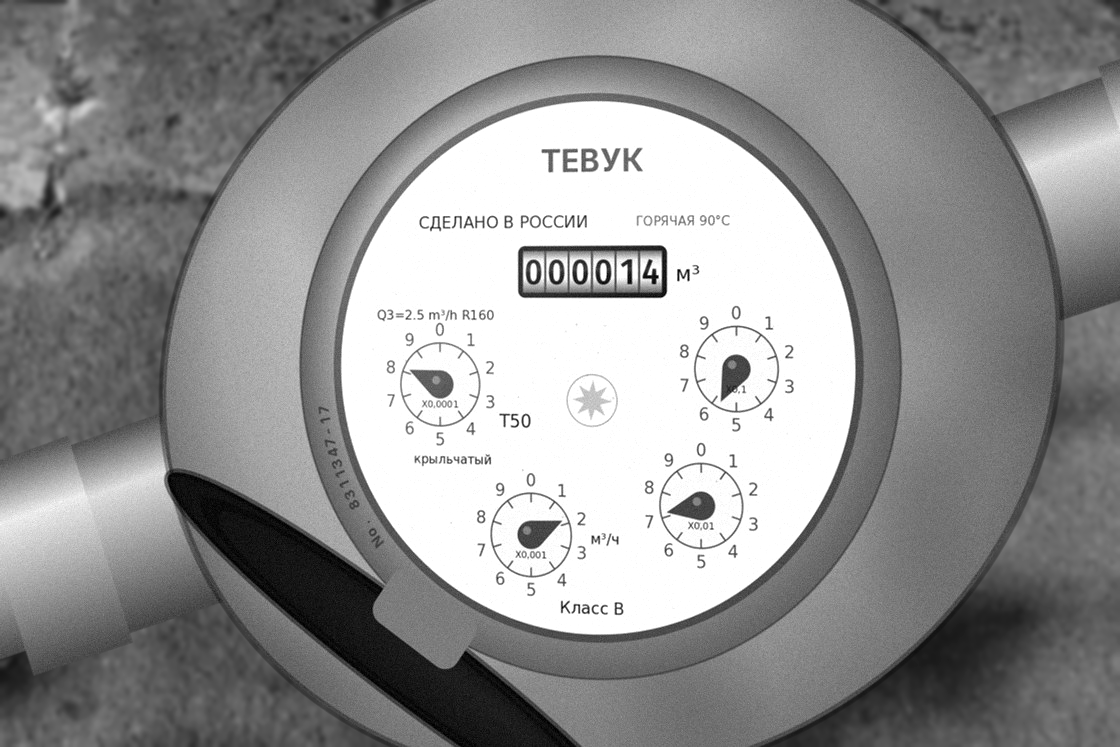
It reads {"value": 14.5718, "unit": "m³"}
